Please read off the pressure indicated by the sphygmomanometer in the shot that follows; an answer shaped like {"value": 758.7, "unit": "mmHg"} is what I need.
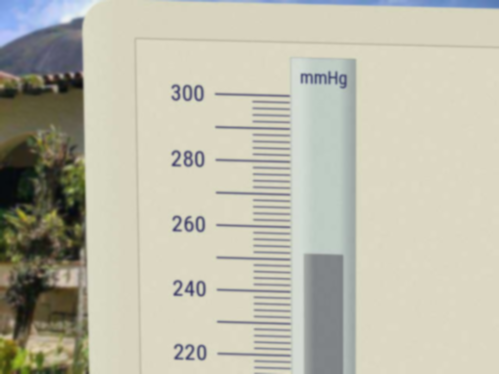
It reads {"value": 252, "unit": "mmHg"}
